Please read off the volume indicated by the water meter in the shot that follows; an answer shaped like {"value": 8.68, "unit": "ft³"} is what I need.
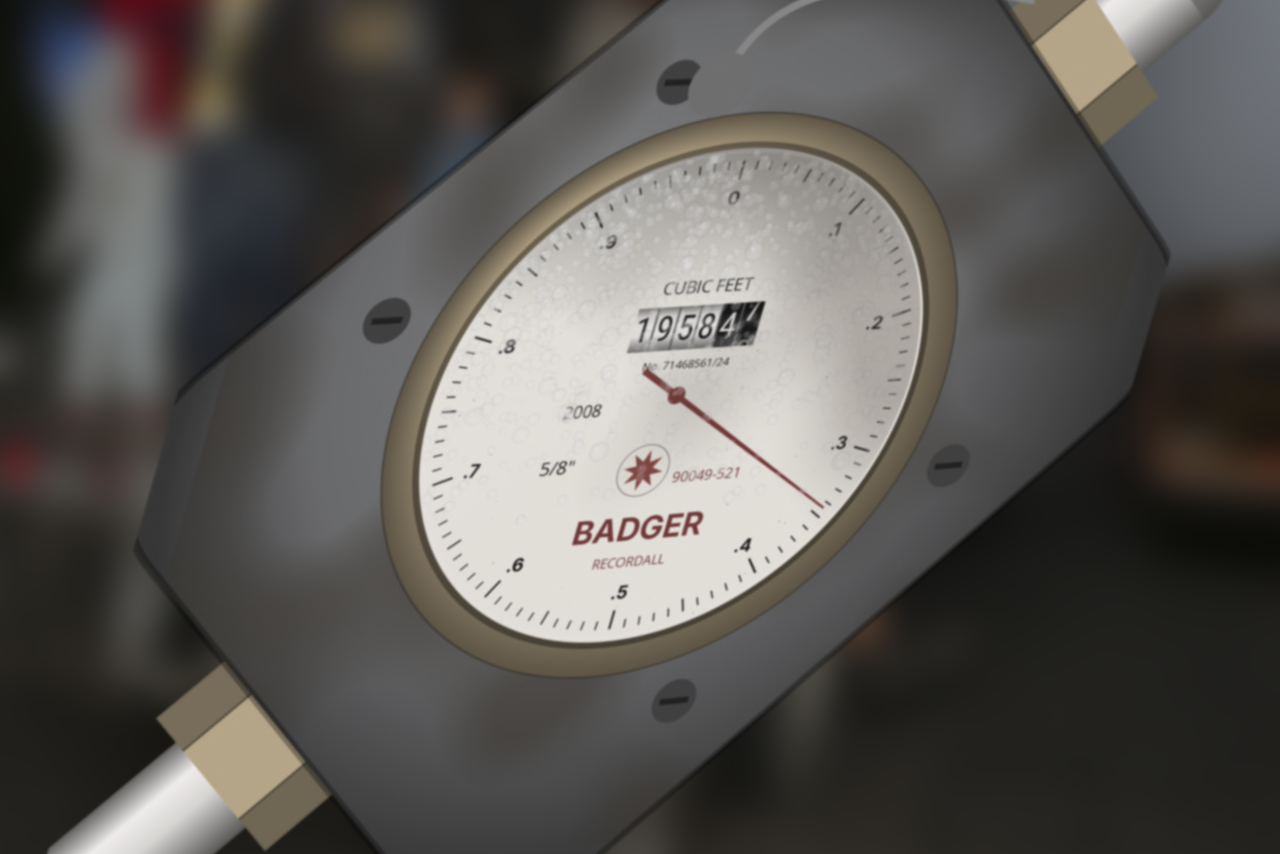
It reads {"value": 195847.34, "unit": "ft³"}
